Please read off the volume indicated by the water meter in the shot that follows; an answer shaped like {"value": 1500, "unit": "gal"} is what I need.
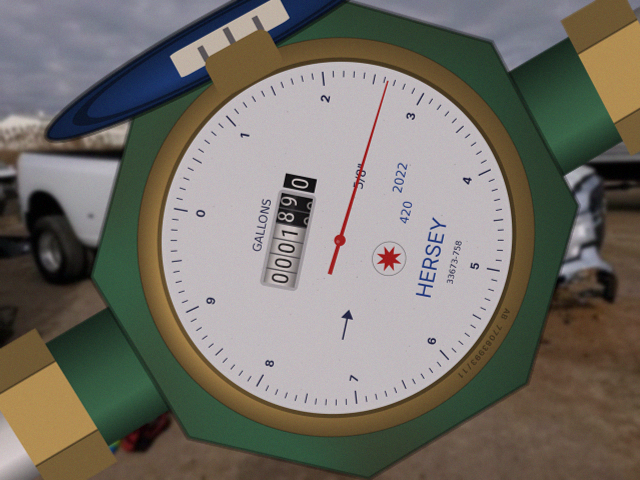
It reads {"value": 1892.6, "unit": "gal"}
